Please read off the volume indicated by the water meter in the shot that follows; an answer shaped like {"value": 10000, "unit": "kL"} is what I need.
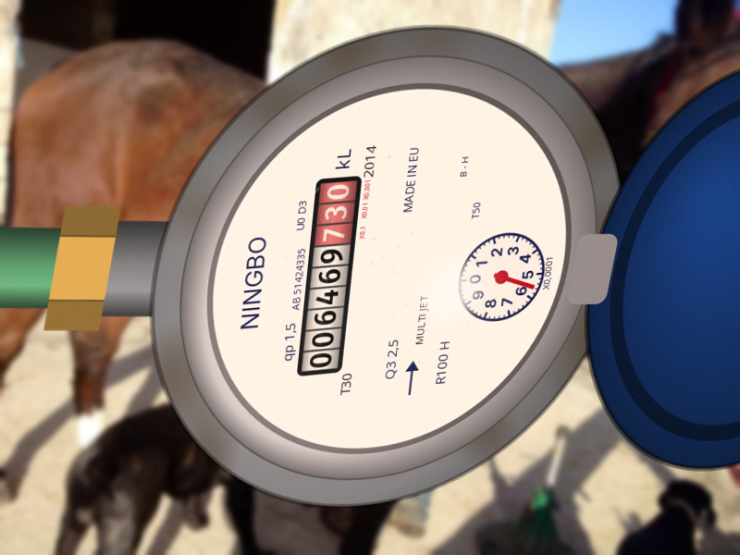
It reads {"value": 6469.7305, "unit": "kL"}
